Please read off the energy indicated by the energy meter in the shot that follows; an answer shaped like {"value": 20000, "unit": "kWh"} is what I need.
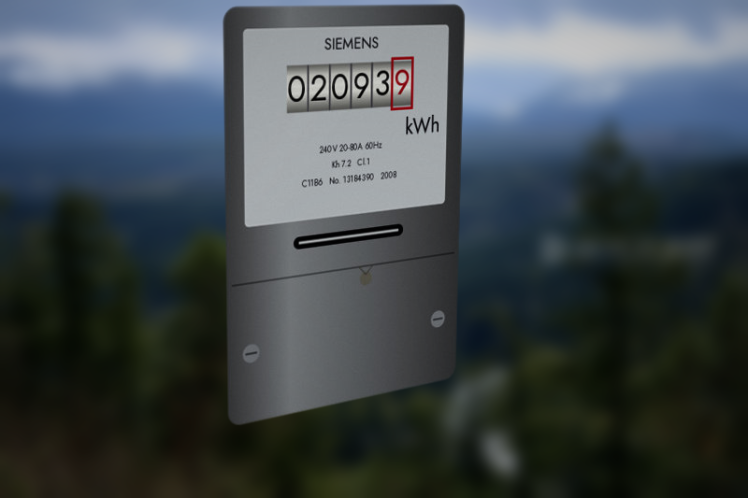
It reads {"value": 2093.9, "unit": "kWh"}
